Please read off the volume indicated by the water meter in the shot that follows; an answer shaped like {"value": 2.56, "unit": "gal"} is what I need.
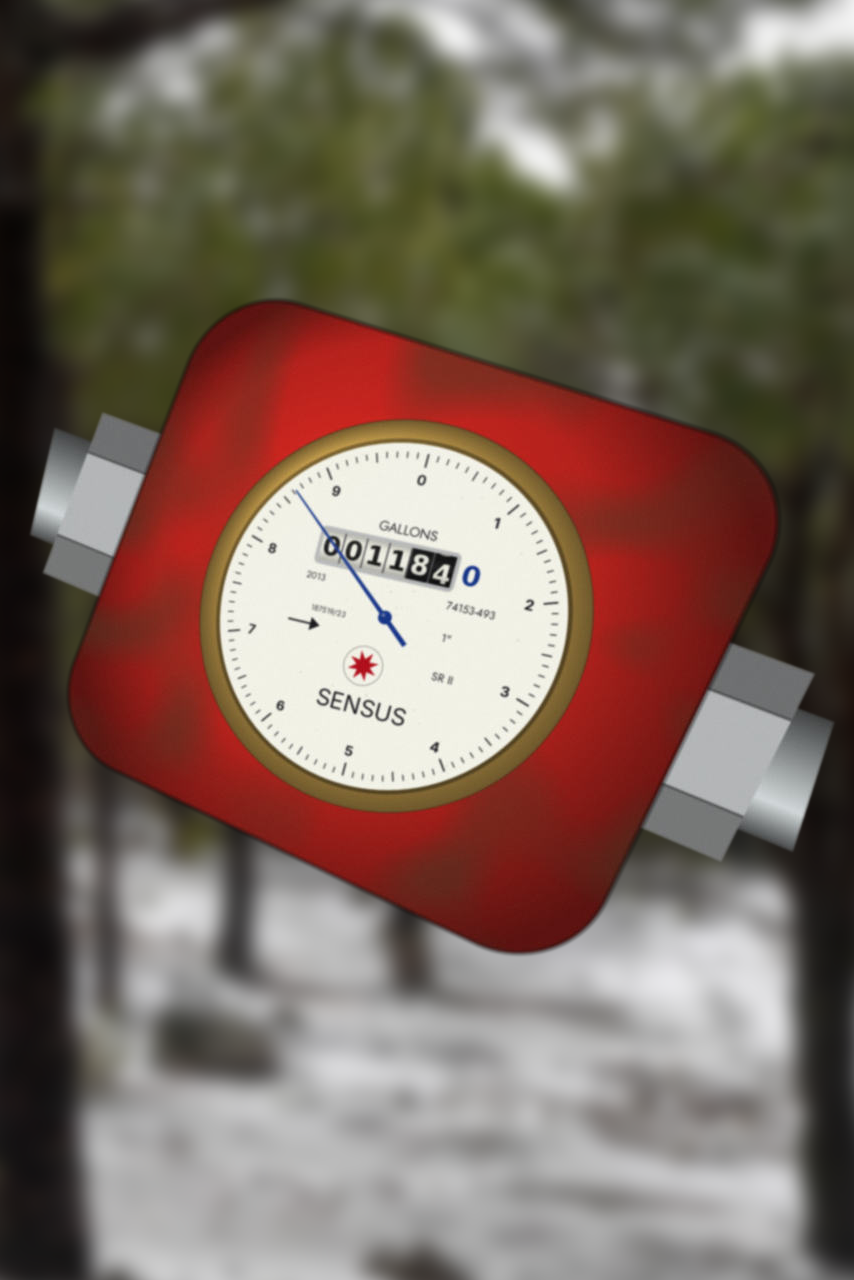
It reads {"value": 11838.6, "unit": "gal"}
